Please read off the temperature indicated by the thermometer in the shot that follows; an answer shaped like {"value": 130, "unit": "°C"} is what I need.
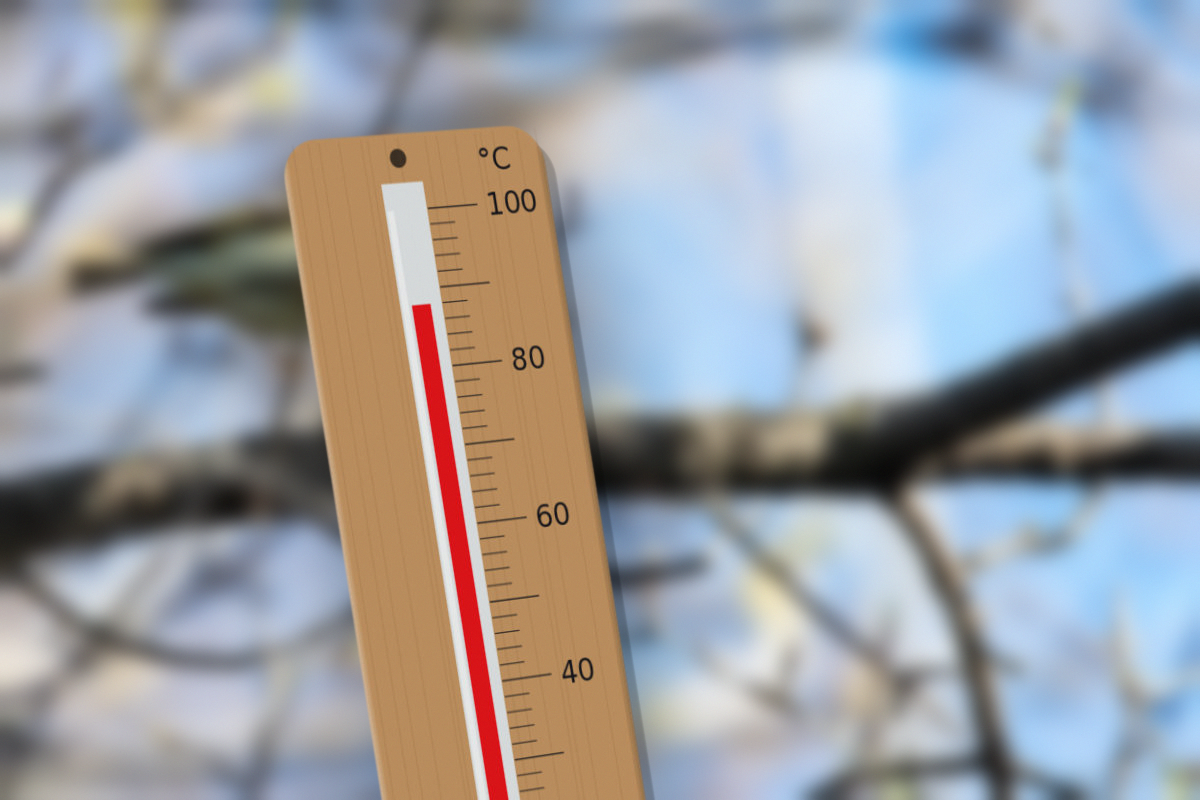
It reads {"value": 88, "unit": "°C"}
